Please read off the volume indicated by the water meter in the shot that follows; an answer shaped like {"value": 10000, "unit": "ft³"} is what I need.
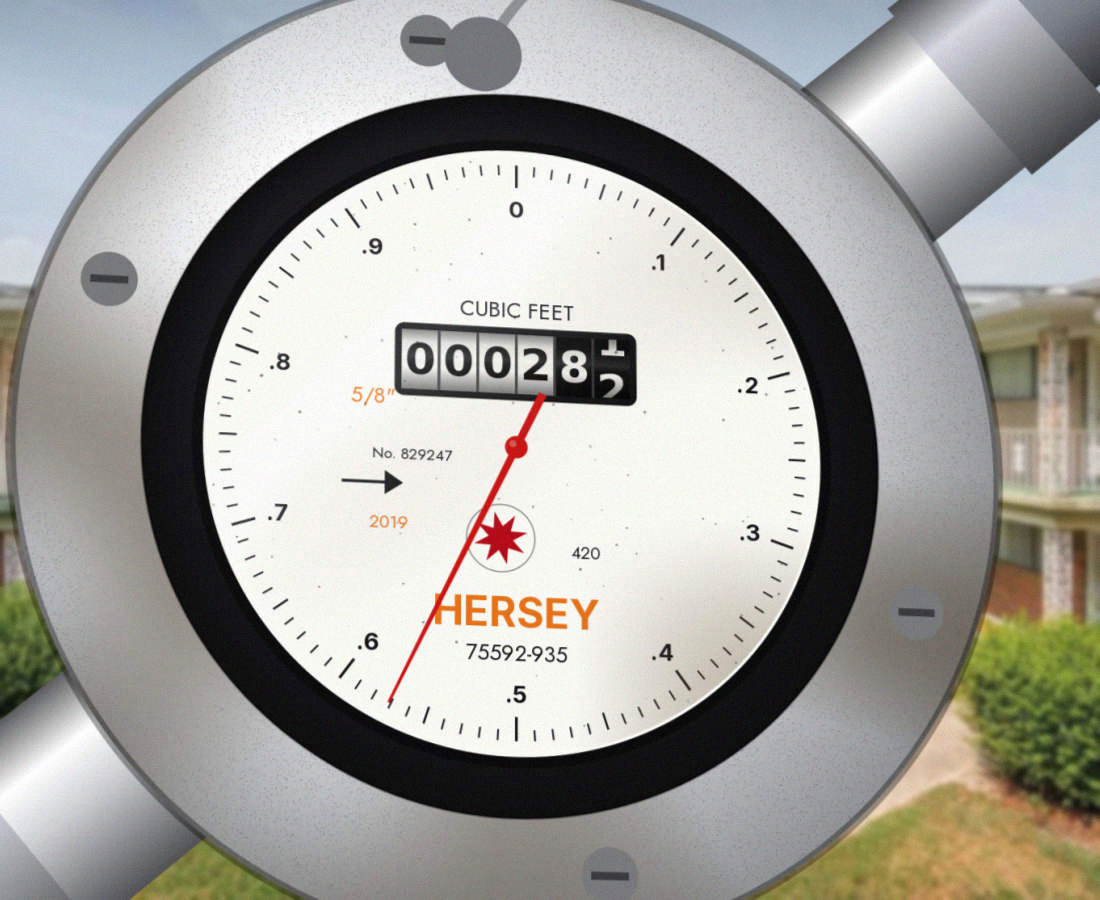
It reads {"value": 281.57, "unit": "ft³"}
